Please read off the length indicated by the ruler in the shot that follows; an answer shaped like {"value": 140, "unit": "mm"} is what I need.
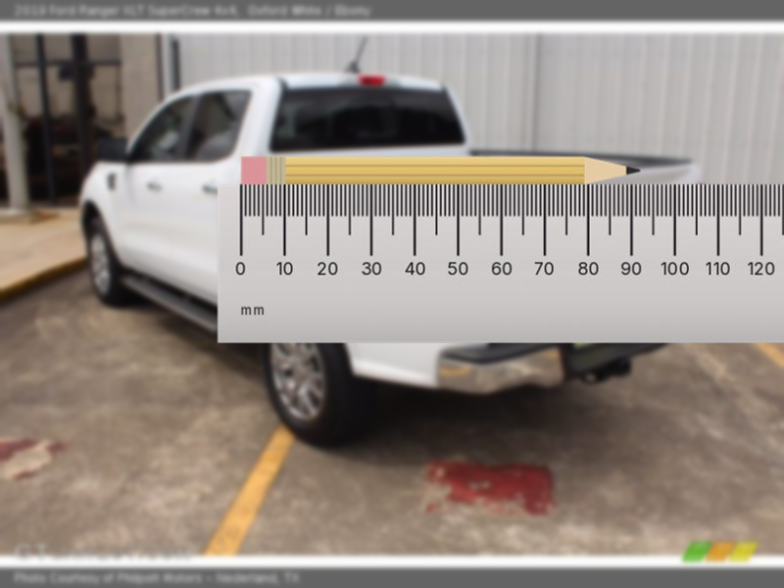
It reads {"value": 92, "unit": "mm"}
